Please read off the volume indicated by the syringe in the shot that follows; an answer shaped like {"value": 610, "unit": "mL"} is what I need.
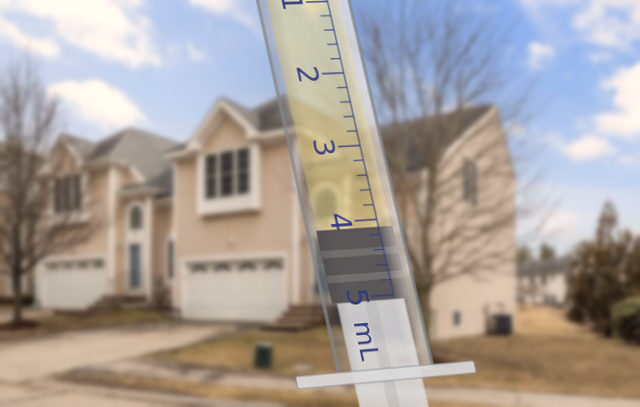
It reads {"value": 4.1, "unit": "mL"}
